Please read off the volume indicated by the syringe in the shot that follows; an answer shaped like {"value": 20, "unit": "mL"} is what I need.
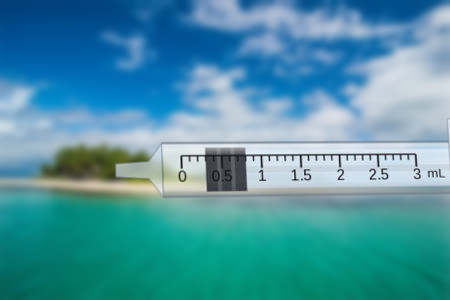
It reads {"value": 0.3, "unit": "mL"}
